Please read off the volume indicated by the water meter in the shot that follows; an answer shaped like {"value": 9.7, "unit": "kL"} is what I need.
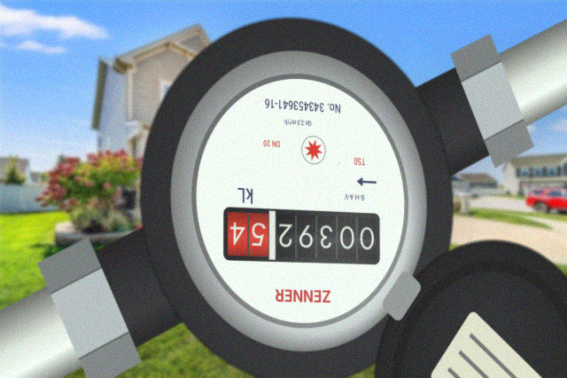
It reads {"value": 392.54, "unit": "kL"}
